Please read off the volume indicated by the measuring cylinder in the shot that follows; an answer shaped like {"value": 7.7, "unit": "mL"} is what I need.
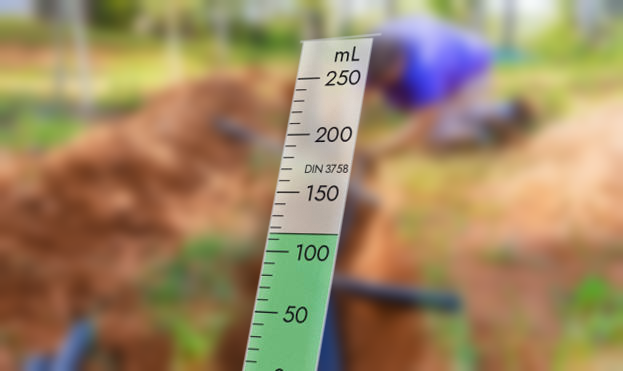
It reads {"value": 115, "unit": "mL"}
